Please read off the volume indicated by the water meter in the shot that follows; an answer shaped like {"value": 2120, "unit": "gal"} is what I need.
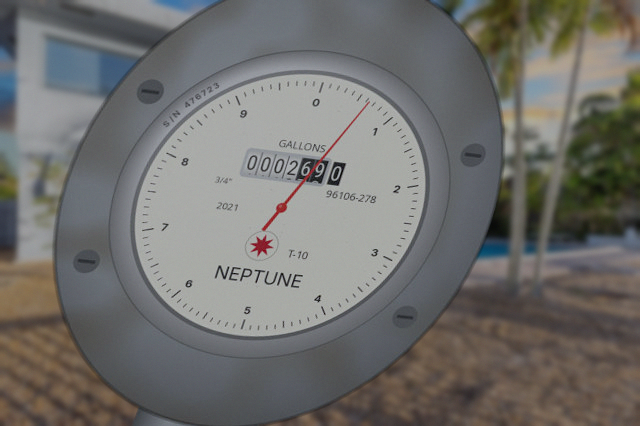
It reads {"value": 2690.6, "unit": "gal"}
